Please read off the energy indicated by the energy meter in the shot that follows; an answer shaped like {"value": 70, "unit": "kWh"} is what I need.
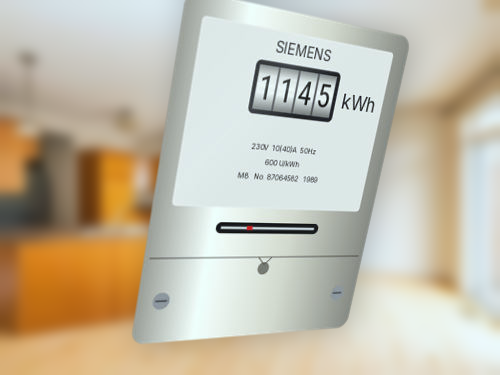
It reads {"value": 1145, "unit": "kWh"}
